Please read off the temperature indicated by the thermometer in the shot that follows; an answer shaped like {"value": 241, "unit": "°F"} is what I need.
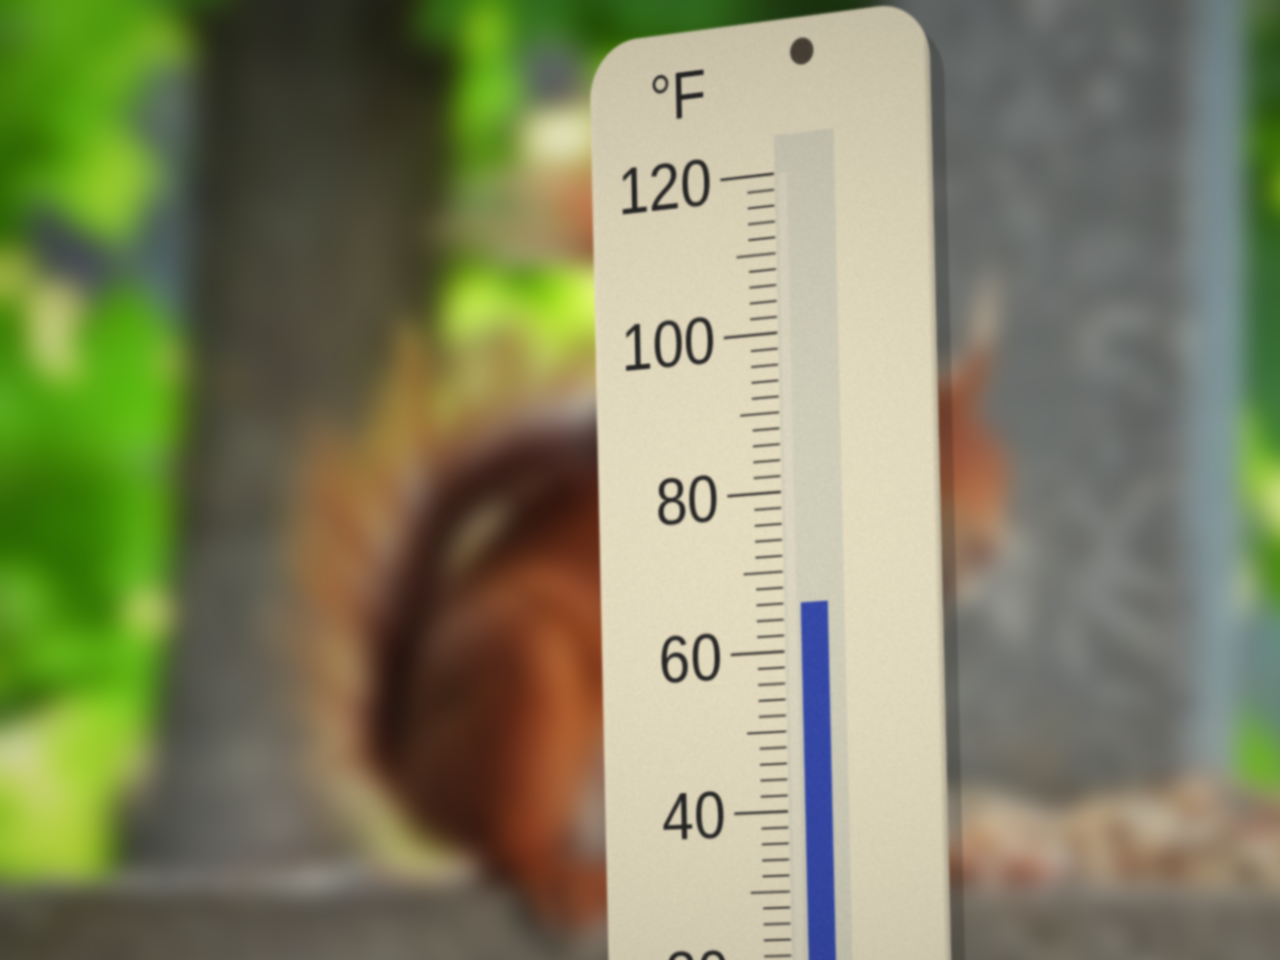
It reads {"value": 66, "unit": "°F"}
